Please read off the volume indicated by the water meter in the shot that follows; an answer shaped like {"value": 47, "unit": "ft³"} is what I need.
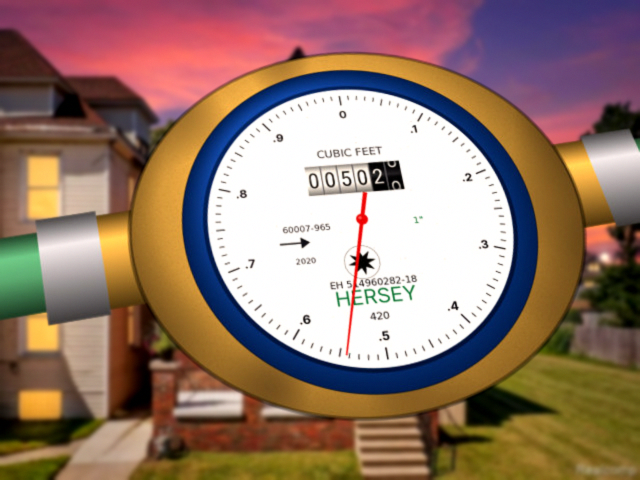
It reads {"value": 5028.54, "unit": "ft³"}
